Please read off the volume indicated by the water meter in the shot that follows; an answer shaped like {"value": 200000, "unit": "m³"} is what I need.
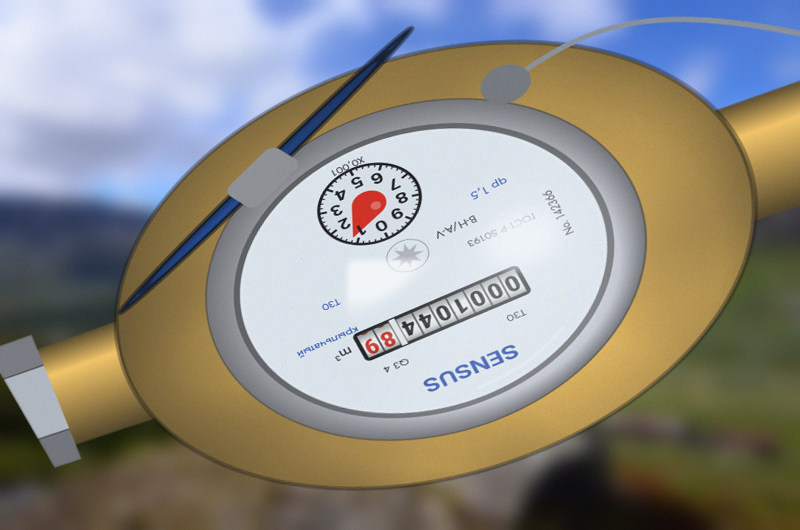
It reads {"value": 1044.891, "unit": "m³"}
